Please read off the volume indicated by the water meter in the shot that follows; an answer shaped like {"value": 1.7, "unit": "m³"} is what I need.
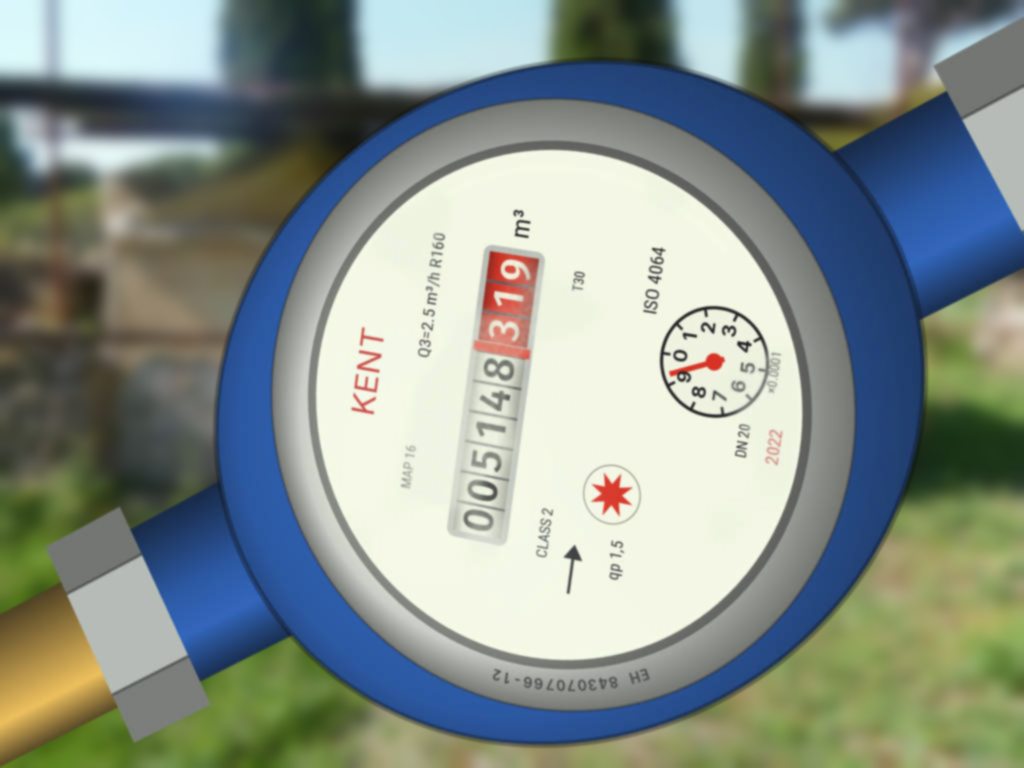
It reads {"value": 5148.3189, "unit": "m³"}
